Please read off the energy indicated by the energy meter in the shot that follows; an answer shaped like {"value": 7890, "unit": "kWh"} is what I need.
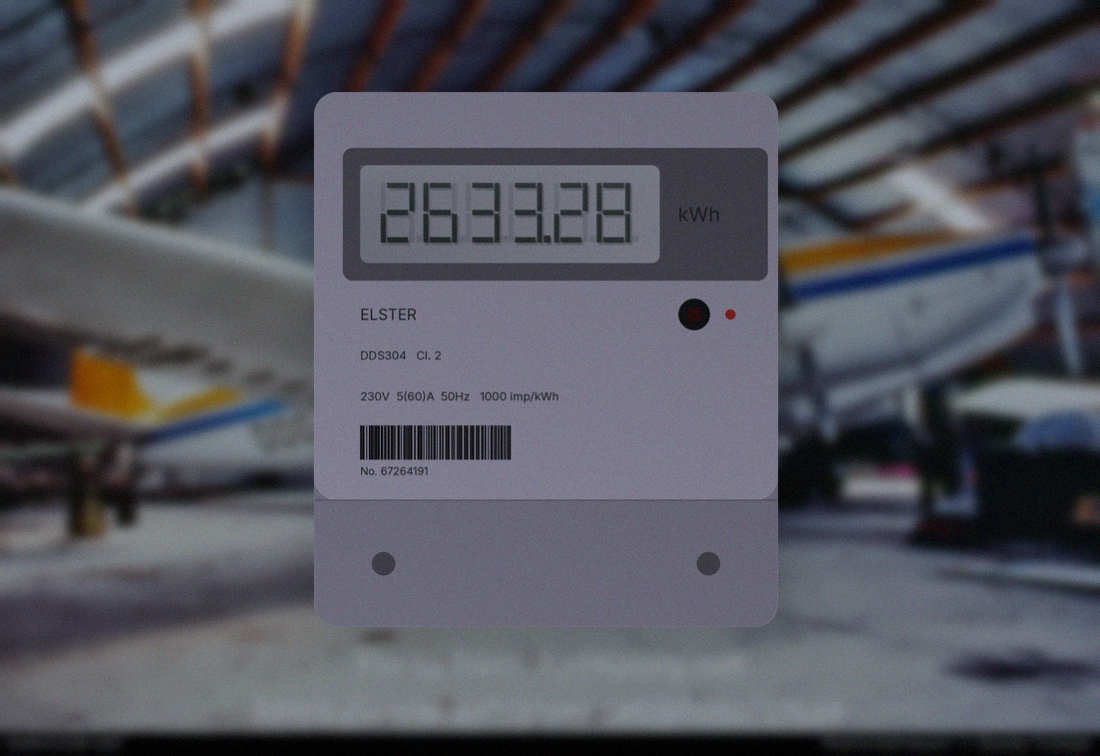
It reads {"value": 2633.28, "unit": "kWh"}
